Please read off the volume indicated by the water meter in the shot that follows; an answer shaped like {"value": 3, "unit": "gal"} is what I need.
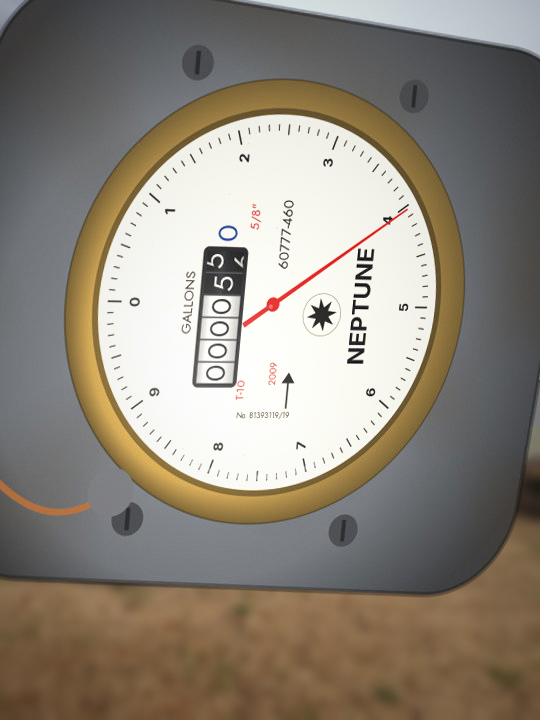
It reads {"value": 554.0, "unit": "gal"}
